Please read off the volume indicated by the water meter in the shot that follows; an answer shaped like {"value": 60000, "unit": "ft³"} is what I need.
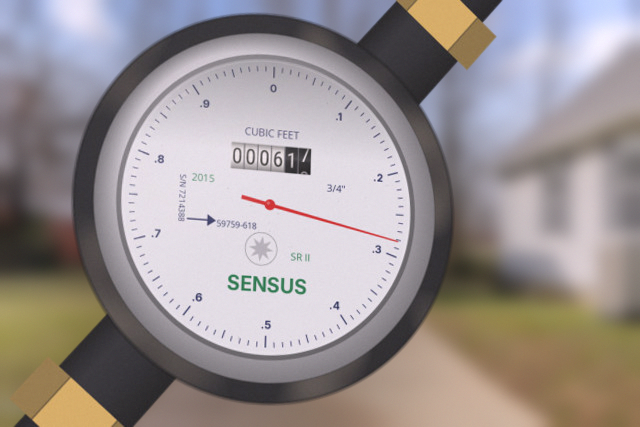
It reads {"value": 617.28, "unit": "ft³"}
